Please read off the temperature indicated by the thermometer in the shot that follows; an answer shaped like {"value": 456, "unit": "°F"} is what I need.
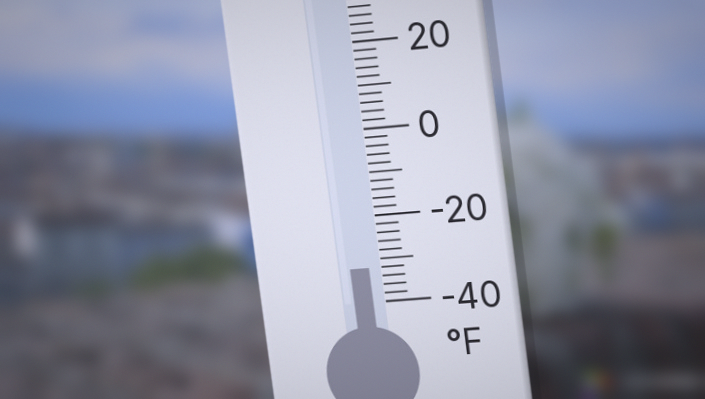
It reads {"value": -32, "unit": "°F"}
